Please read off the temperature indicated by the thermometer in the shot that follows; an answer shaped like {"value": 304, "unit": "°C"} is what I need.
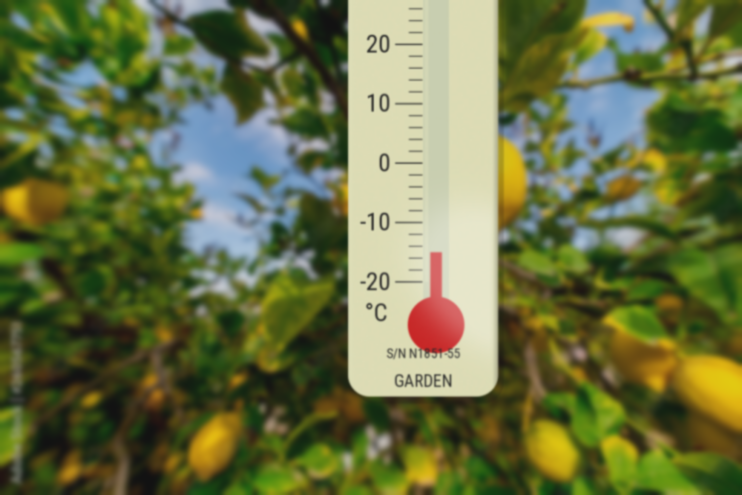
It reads {"value": -15, "unit": "°C"}
